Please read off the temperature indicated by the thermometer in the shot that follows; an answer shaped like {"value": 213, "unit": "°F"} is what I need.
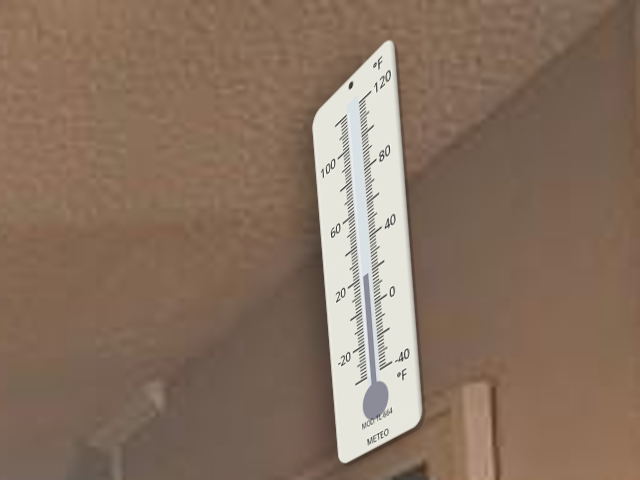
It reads {"value": 20, "unit": "°F"}
